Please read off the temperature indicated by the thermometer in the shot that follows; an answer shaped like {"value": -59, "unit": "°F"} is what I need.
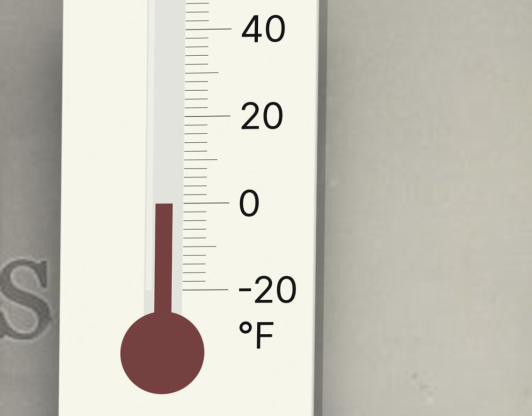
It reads {"value": 0, "unit": "°F"}
